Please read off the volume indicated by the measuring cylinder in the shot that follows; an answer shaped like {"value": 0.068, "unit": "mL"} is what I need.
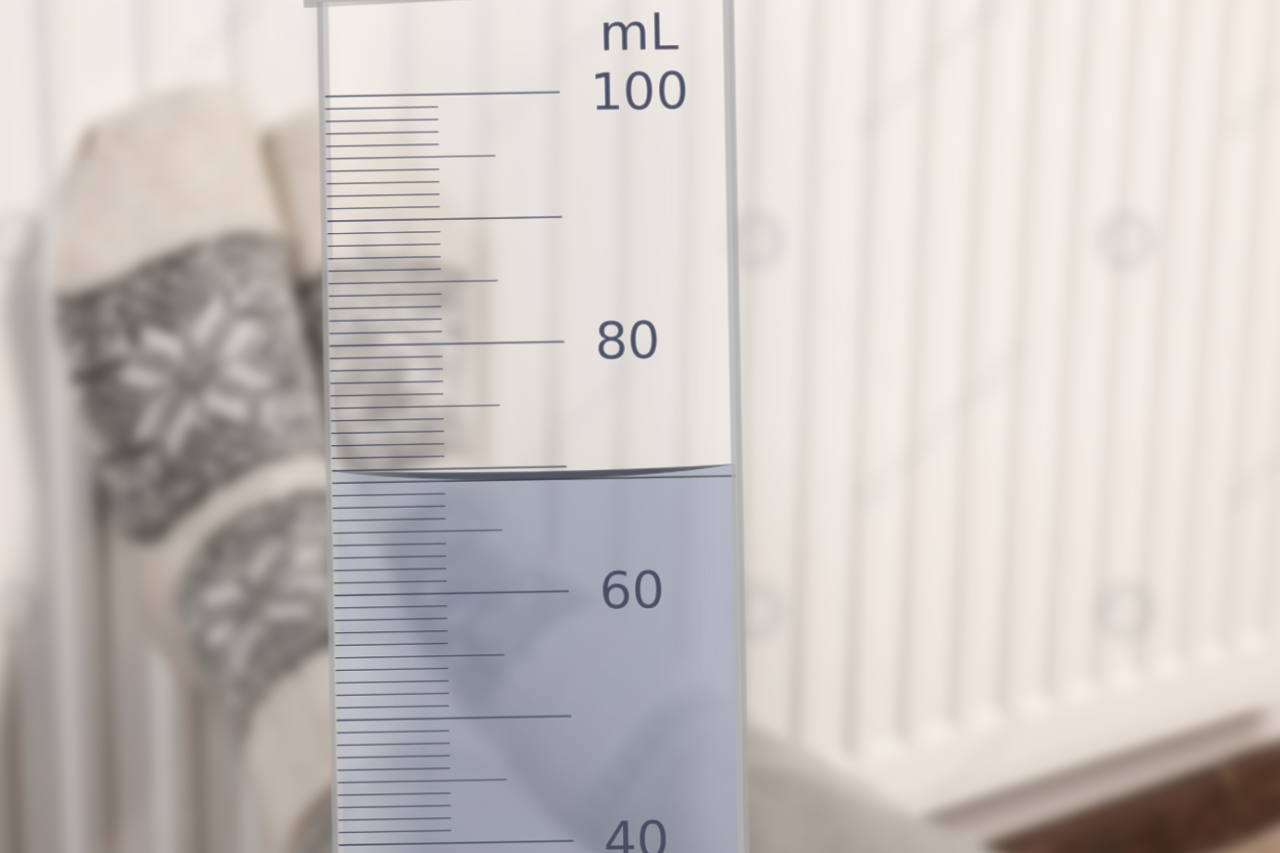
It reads {"value": 69, "unit": "mL"}
